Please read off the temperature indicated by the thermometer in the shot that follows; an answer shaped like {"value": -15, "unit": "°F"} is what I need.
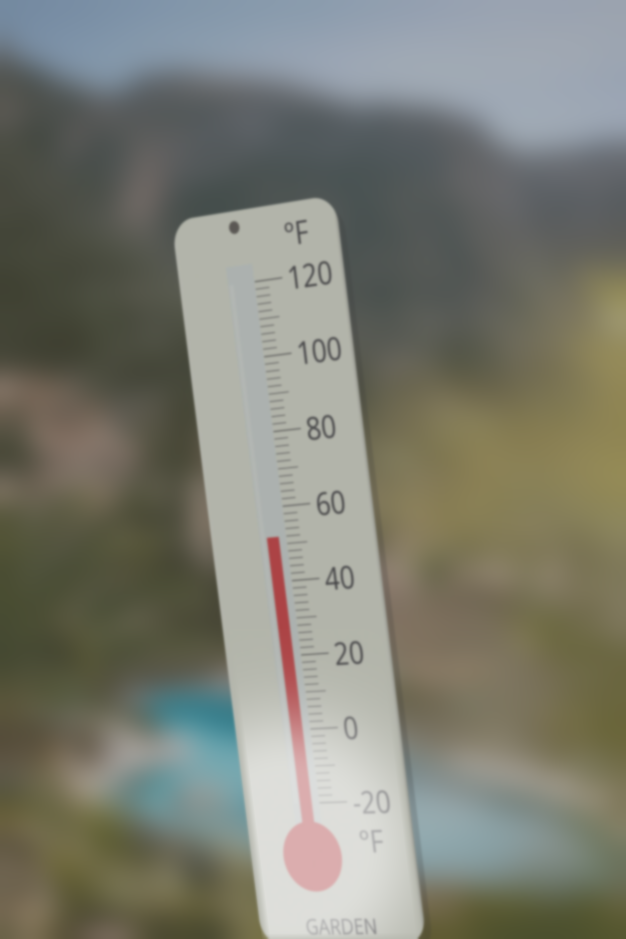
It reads {"value": 52, "unit": "°F"}
